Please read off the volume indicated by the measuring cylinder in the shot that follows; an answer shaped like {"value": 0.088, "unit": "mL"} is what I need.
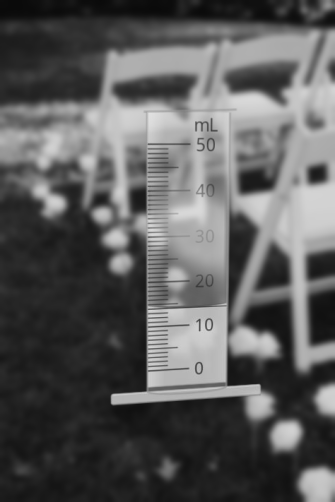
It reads {"value": 14, "unit": "mL"}
